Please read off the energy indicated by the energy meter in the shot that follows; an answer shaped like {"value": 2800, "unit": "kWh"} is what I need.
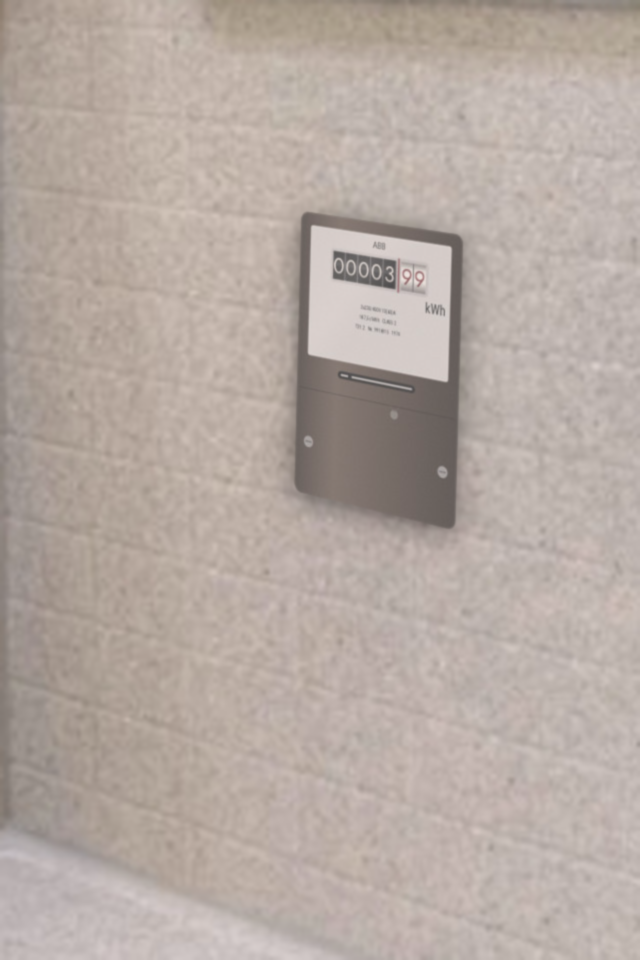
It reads {"value": 3.99, "unit": "kWh"}
